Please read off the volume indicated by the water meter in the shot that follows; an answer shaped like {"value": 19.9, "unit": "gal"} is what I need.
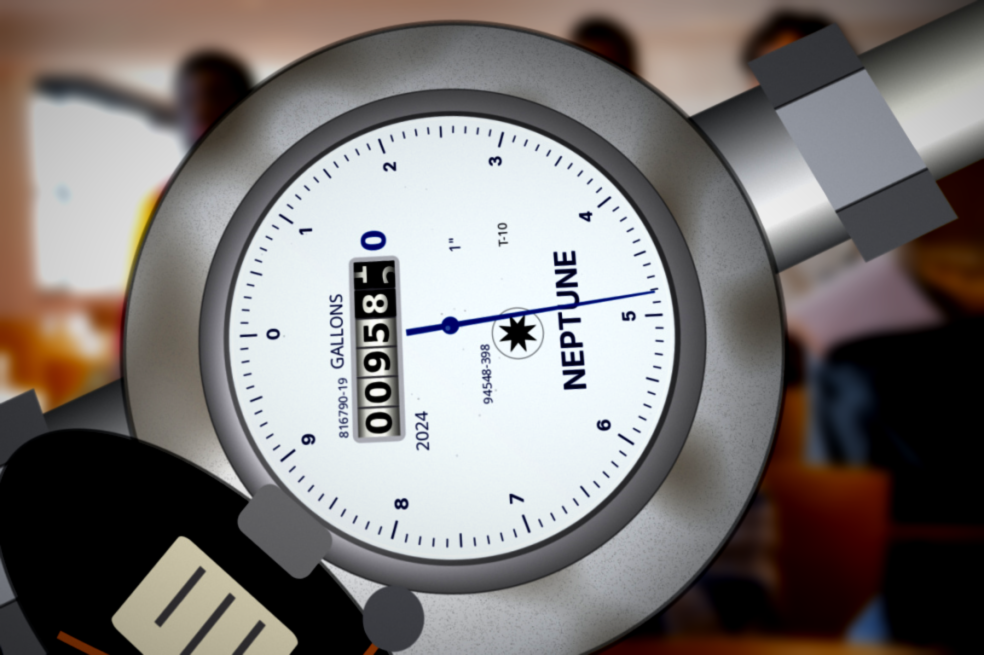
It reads {"value": 95814.8, "unit": "gal"}
